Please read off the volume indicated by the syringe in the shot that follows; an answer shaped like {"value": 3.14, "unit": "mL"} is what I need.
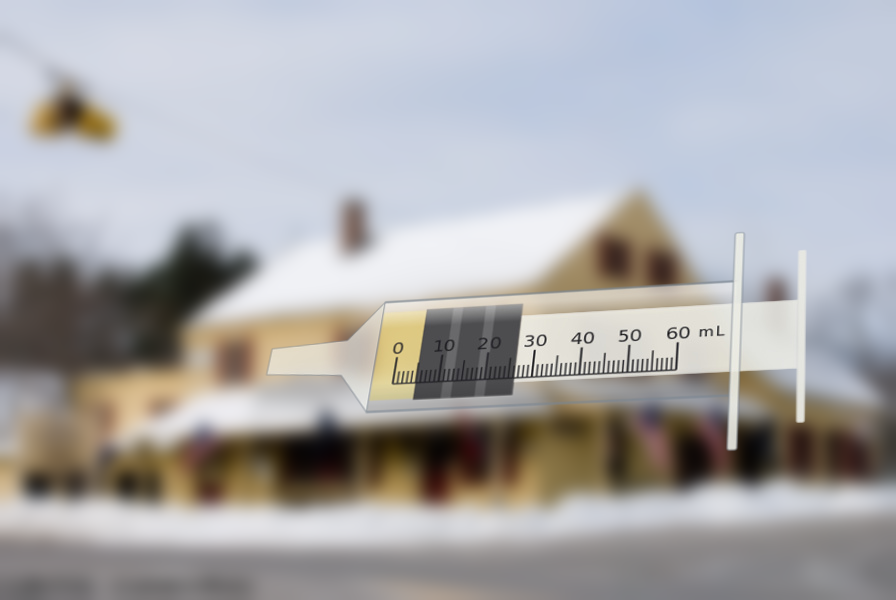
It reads {"value": 5, "unit": "mL"}
